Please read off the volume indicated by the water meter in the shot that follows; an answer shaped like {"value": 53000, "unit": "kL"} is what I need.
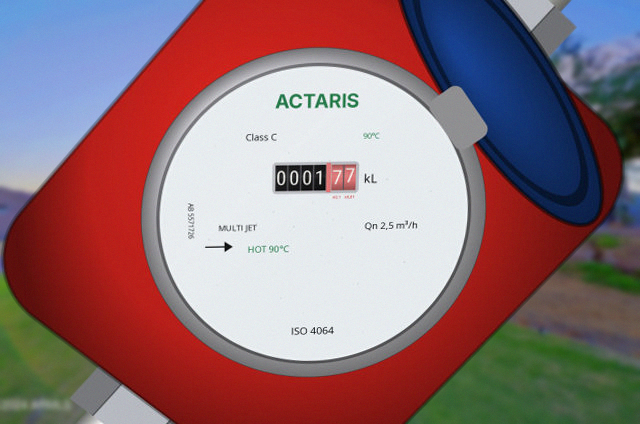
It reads {"value": 1.77, "unit": "kL"}
